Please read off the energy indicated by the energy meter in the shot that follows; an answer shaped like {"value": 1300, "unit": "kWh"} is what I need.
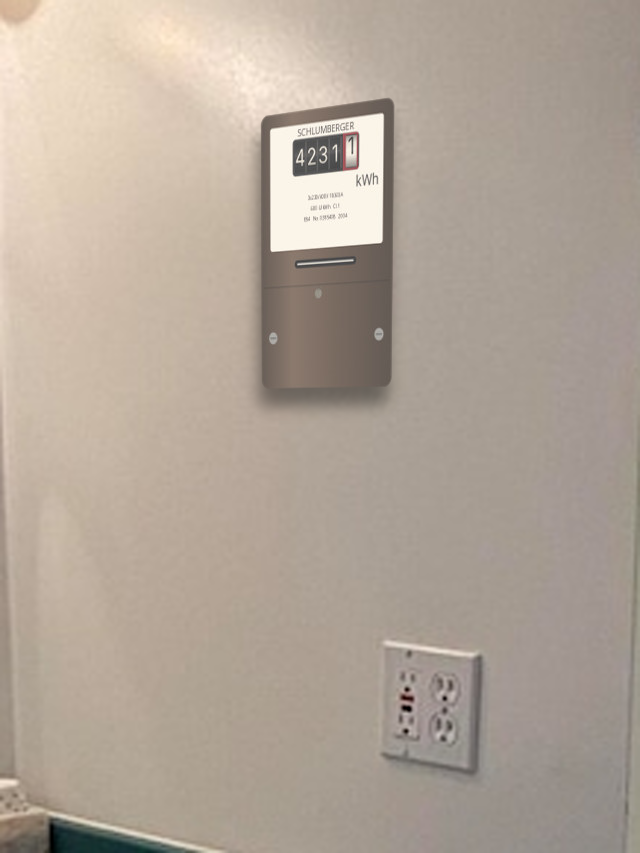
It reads {"value": 4231.1, "unit": "kWh"}
